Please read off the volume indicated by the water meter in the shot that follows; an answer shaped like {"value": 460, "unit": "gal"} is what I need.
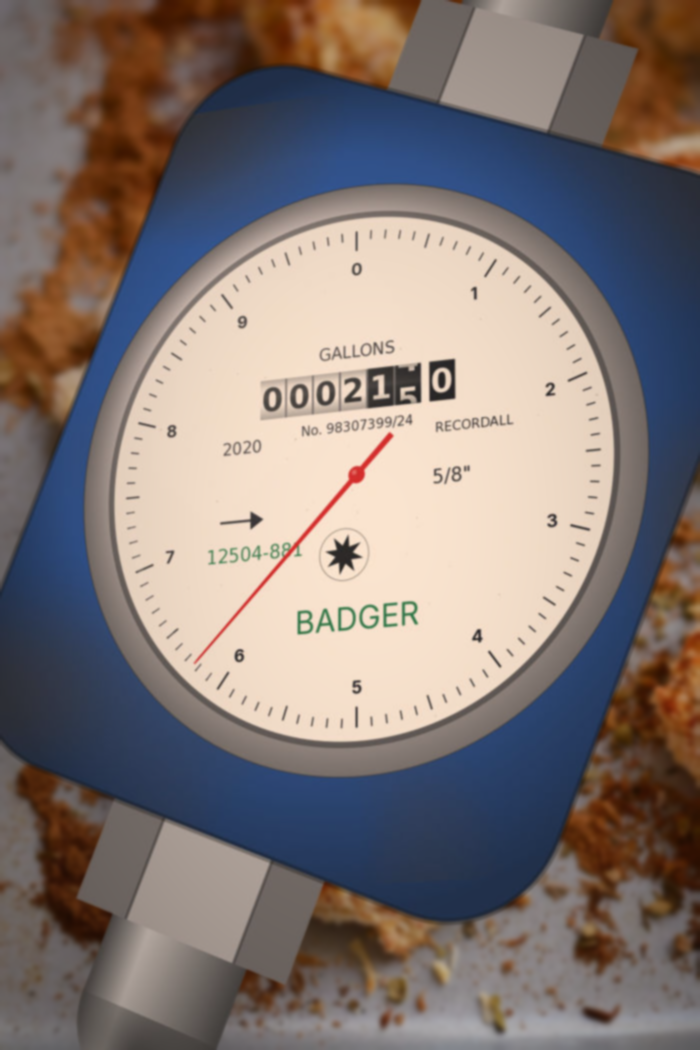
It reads {"value": 2146.2, "unit": "gal"}
